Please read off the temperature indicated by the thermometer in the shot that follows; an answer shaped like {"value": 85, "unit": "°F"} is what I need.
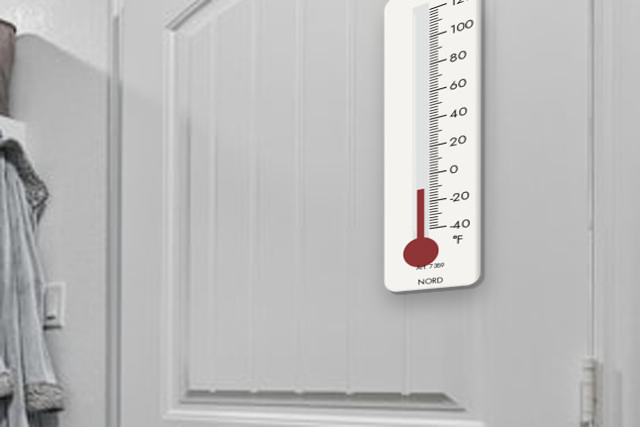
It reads {"value": -10, "unit": "°F"}
